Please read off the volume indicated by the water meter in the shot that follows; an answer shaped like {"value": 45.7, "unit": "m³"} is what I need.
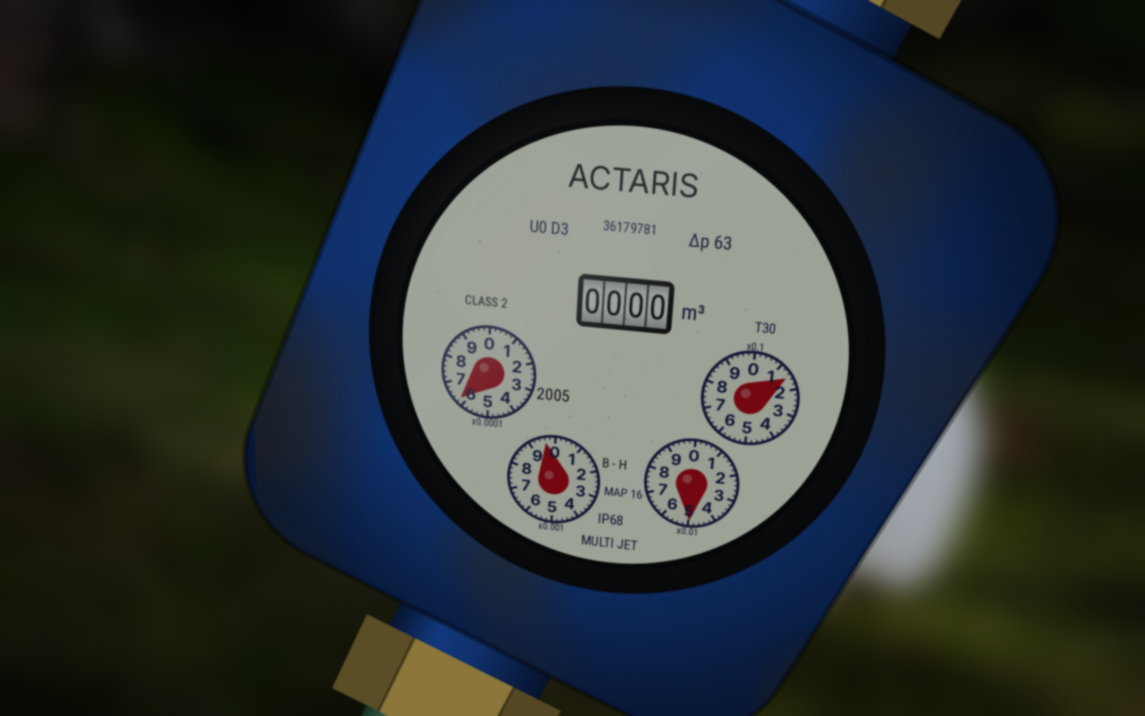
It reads {"value": 0.1496, "unit": "m³"}
